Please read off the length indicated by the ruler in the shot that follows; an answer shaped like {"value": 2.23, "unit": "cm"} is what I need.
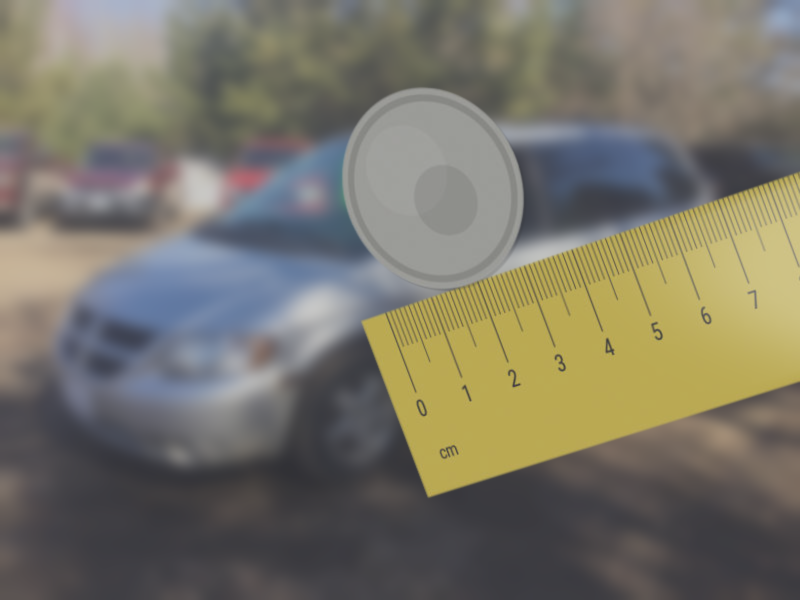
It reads {"value": 3.6, "unit": "cm"}
